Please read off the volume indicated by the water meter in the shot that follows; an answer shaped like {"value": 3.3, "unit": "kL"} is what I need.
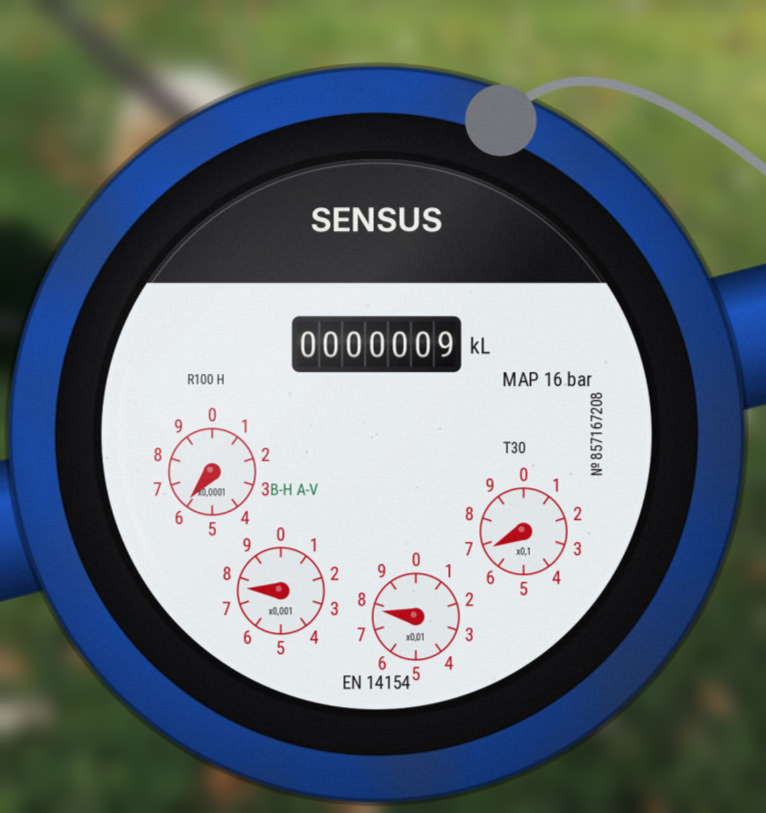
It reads {"value": 9.6776, "unit": "kL"}
